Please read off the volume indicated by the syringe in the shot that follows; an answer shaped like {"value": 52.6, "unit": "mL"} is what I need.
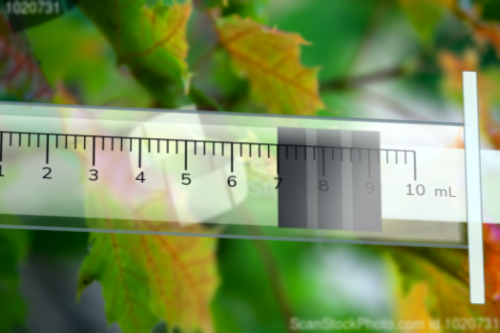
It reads {"value": 7, "unit": "mL"}
